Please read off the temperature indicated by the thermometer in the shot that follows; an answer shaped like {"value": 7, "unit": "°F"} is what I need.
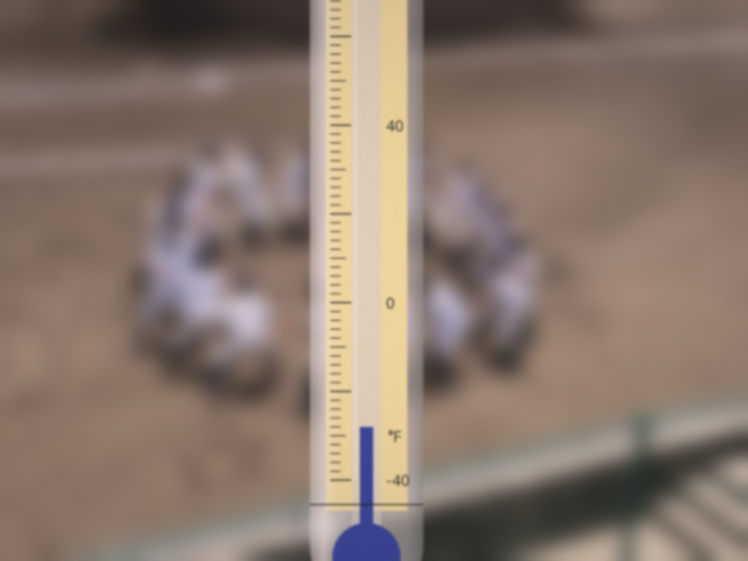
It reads {"value": -28, "unit": "°F"}
